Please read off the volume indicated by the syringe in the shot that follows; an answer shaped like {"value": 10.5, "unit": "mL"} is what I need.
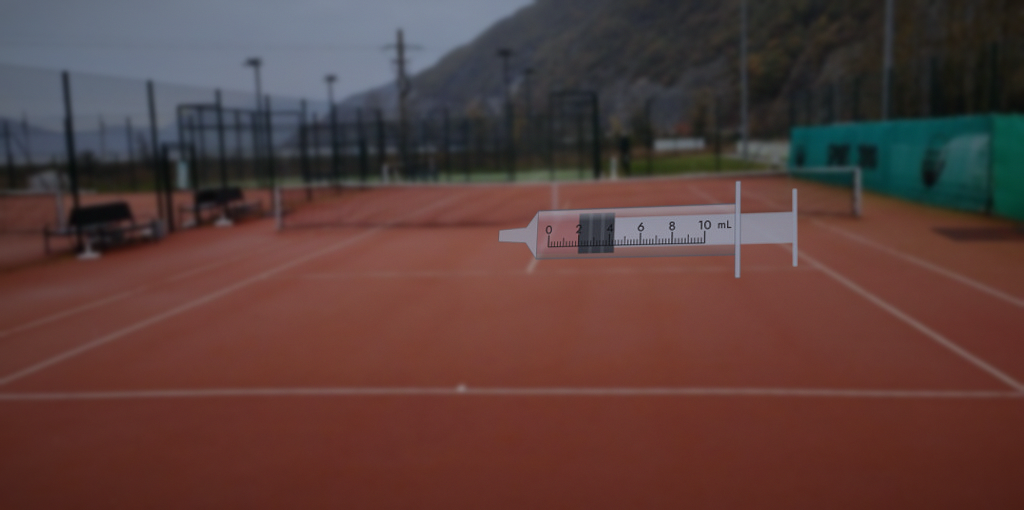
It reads {"value": 2, "unit": "mL"}
